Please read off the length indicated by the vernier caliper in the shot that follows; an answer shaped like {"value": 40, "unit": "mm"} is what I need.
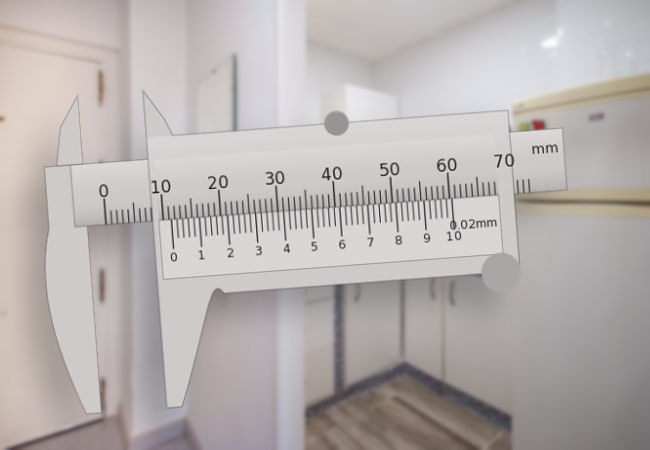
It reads {"value": 11.4, "unit": "mm"}
